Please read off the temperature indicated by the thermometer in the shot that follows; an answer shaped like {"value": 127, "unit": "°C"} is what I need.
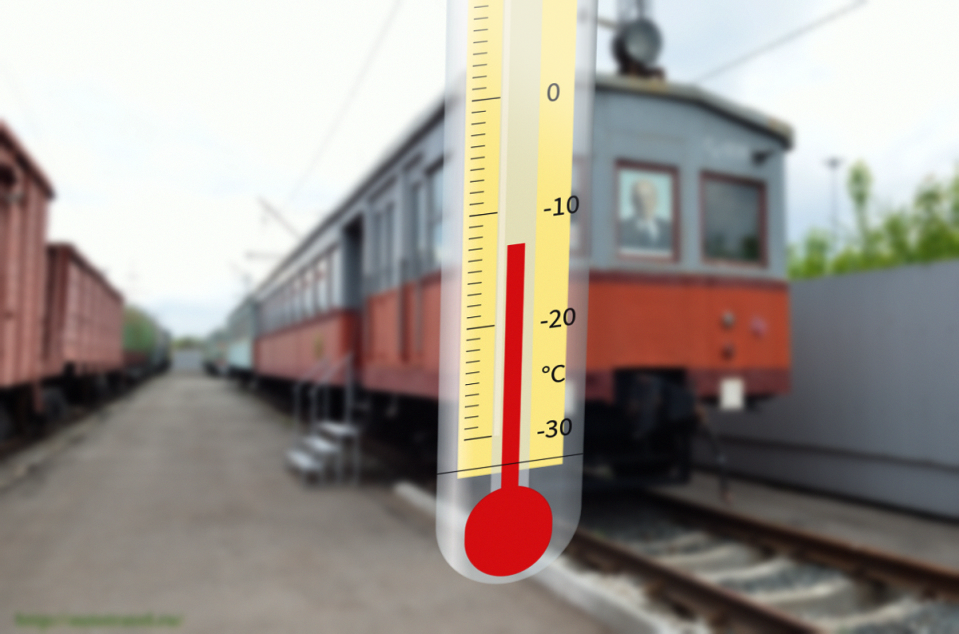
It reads {"value": -13, "unit": "°C"}
